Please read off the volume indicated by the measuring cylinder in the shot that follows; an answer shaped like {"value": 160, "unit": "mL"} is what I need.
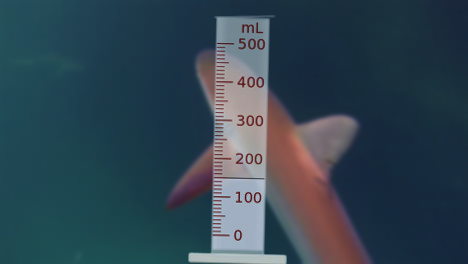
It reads {"value": 150, "unit": "mL"}
